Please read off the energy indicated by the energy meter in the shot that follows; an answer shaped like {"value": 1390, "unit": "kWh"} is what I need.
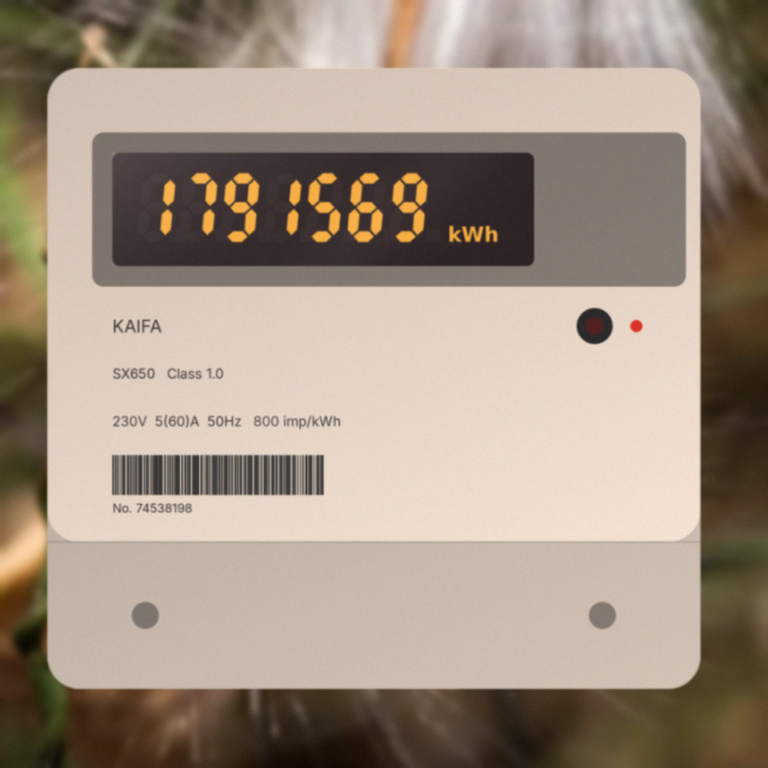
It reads {"value": 1791569, "unit": "kWh"}
